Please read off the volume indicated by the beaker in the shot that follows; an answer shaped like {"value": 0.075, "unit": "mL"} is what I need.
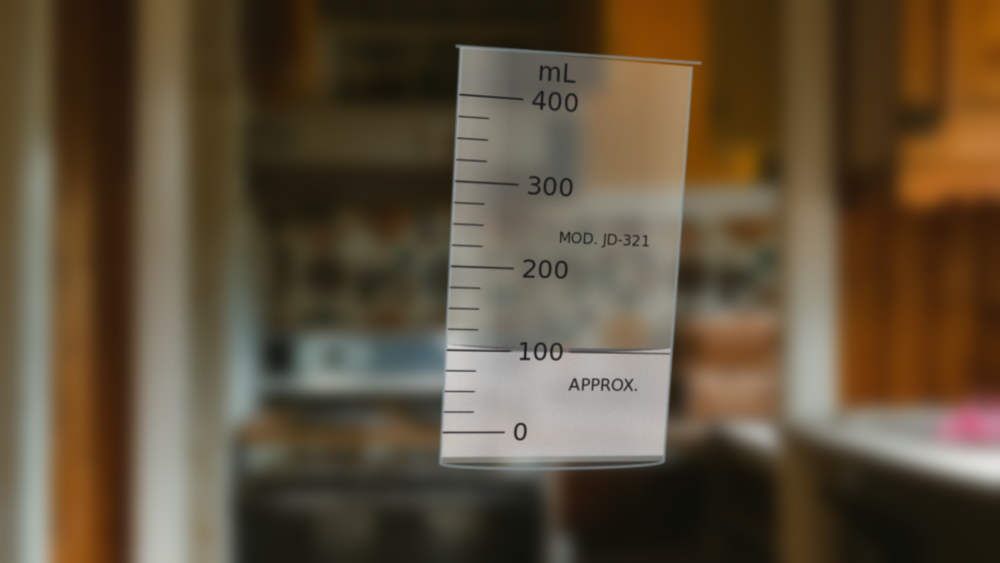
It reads {"value": 100, "unit": "mL"}
